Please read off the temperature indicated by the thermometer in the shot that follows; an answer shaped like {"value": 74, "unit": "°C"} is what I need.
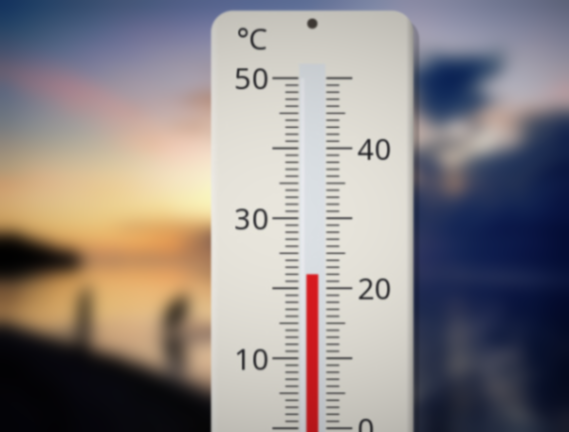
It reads {"value": 22, "unit": "°C"}
